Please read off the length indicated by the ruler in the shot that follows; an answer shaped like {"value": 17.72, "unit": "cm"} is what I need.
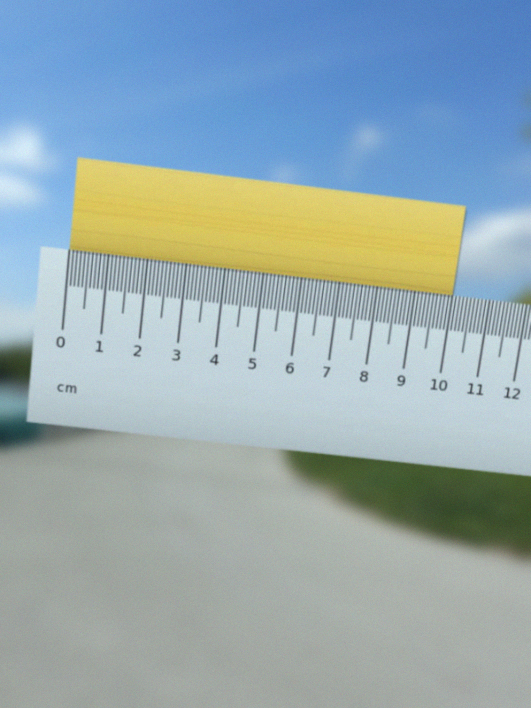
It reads {"value": 10, "unit": "cm"}
